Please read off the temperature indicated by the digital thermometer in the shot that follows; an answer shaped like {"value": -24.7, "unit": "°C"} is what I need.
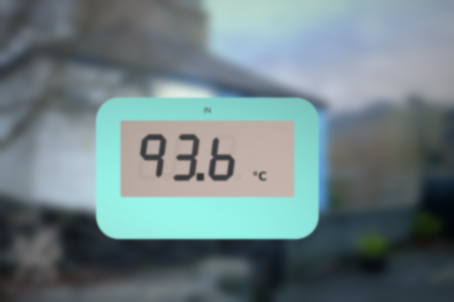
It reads {"value": 93.6, "unit": "°C"}
